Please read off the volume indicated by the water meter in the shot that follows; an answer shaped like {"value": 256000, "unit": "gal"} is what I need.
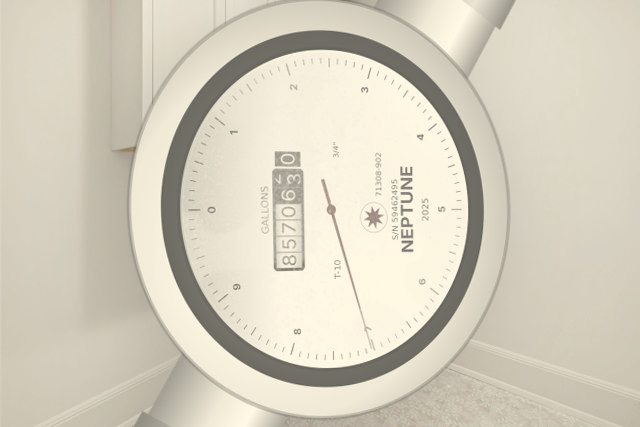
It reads {"value": 8570627.0, "unit": "gal"}
